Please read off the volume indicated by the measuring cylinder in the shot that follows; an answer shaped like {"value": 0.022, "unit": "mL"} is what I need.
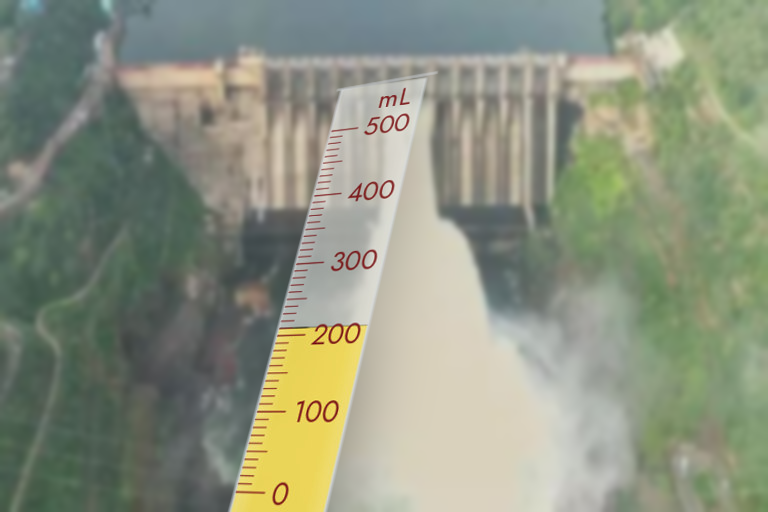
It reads {"value": 210, "unit": "mL"}
